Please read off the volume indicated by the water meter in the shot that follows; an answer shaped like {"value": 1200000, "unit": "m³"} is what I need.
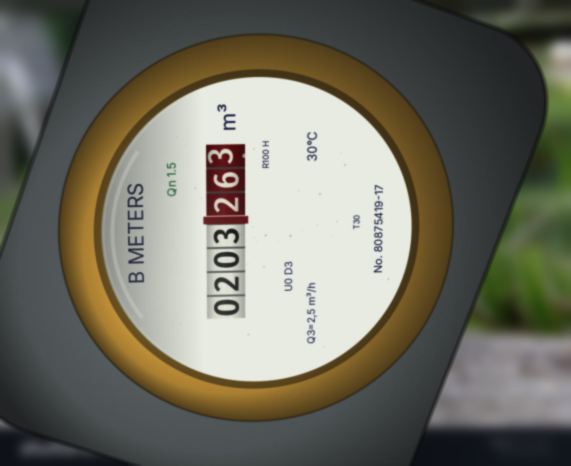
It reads {"value": 203.263, "unit": "m³"}
